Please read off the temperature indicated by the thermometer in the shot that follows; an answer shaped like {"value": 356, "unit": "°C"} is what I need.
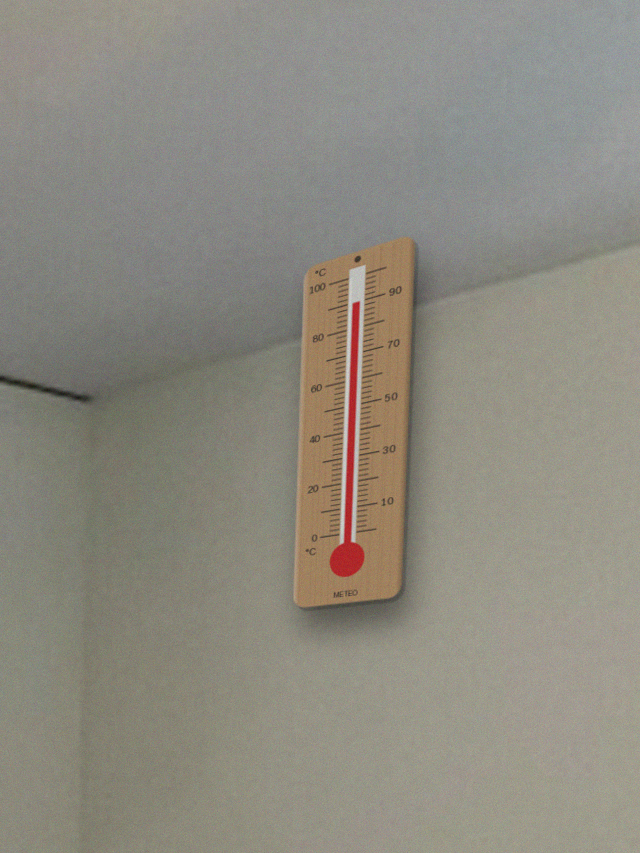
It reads {"value": 90, "unit": "°C"}
